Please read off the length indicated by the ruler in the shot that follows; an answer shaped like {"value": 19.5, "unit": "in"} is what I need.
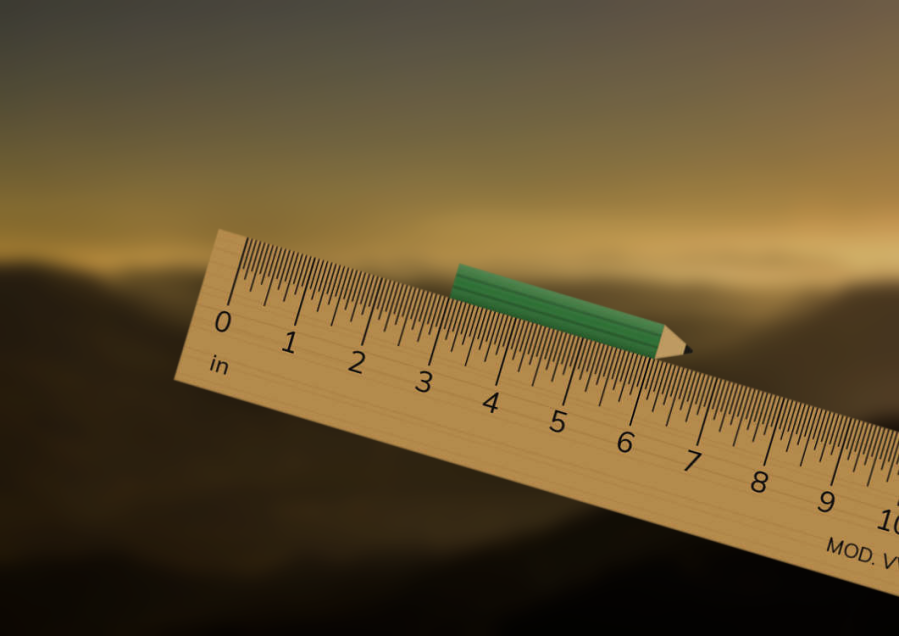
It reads {"value": 3.5625, "unit": "in"}
